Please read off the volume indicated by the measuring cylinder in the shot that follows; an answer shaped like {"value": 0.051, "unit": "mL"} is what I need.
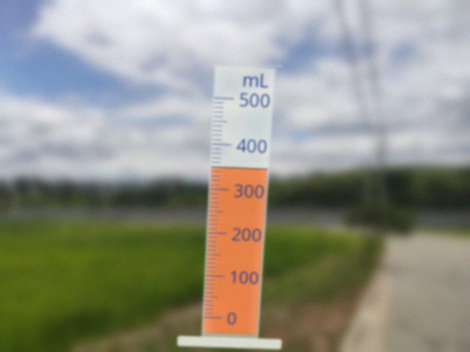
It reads {"value": 350, "unit": "mL"}
